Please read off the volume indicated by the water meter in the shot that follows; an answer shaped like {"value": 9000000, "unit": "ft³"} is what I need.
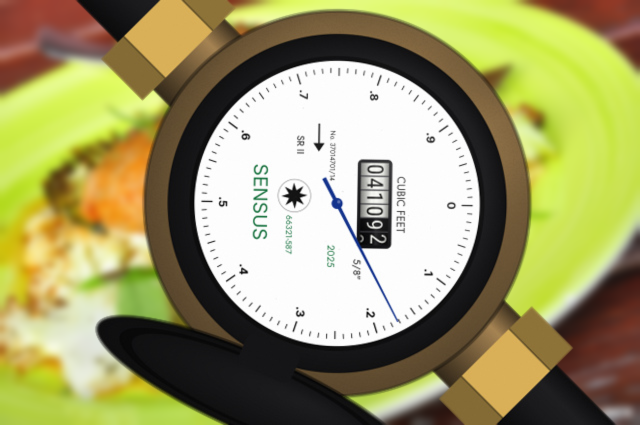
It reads {"value": 41092.17, "unit": "ft³"}
